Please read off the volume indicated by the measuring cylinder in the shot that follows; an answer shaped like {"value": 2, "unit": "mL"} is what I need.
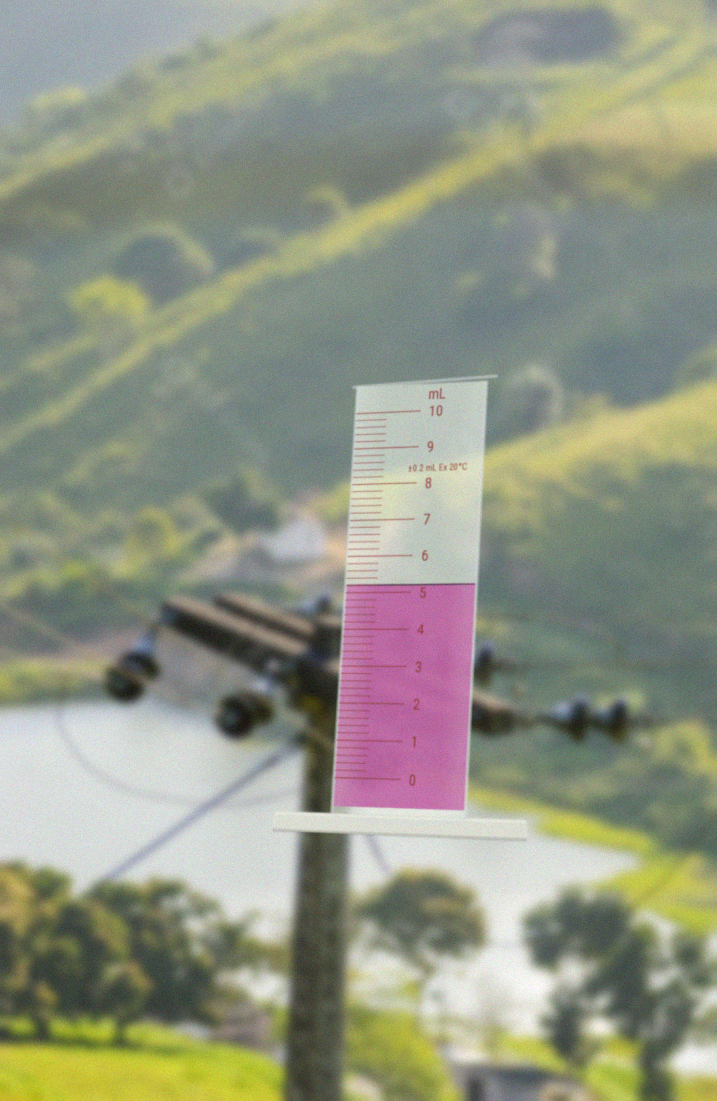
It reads {"value": 5.2, "unit": "mL"}
